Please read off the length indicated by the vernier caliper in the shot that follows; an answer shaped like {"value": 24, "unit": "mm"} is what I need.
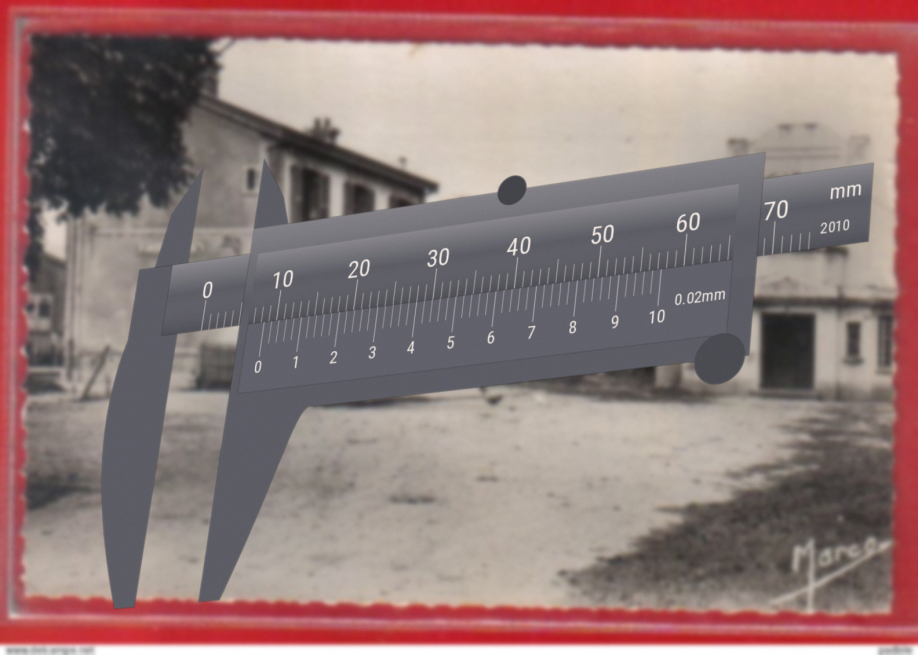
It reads {"value": 8.4, "unit": "mm"}
